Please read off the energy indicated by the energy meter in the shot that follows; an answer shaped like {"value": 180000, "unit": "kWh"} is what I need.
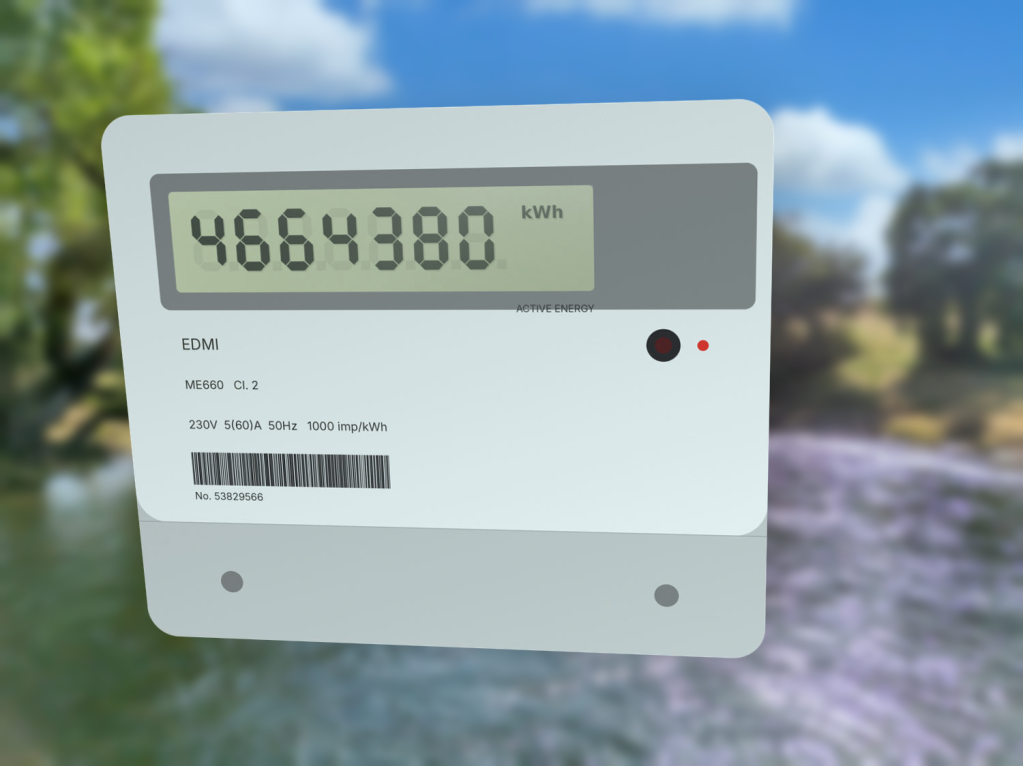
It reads {"value": 4664380, "unit": "kWh"}
